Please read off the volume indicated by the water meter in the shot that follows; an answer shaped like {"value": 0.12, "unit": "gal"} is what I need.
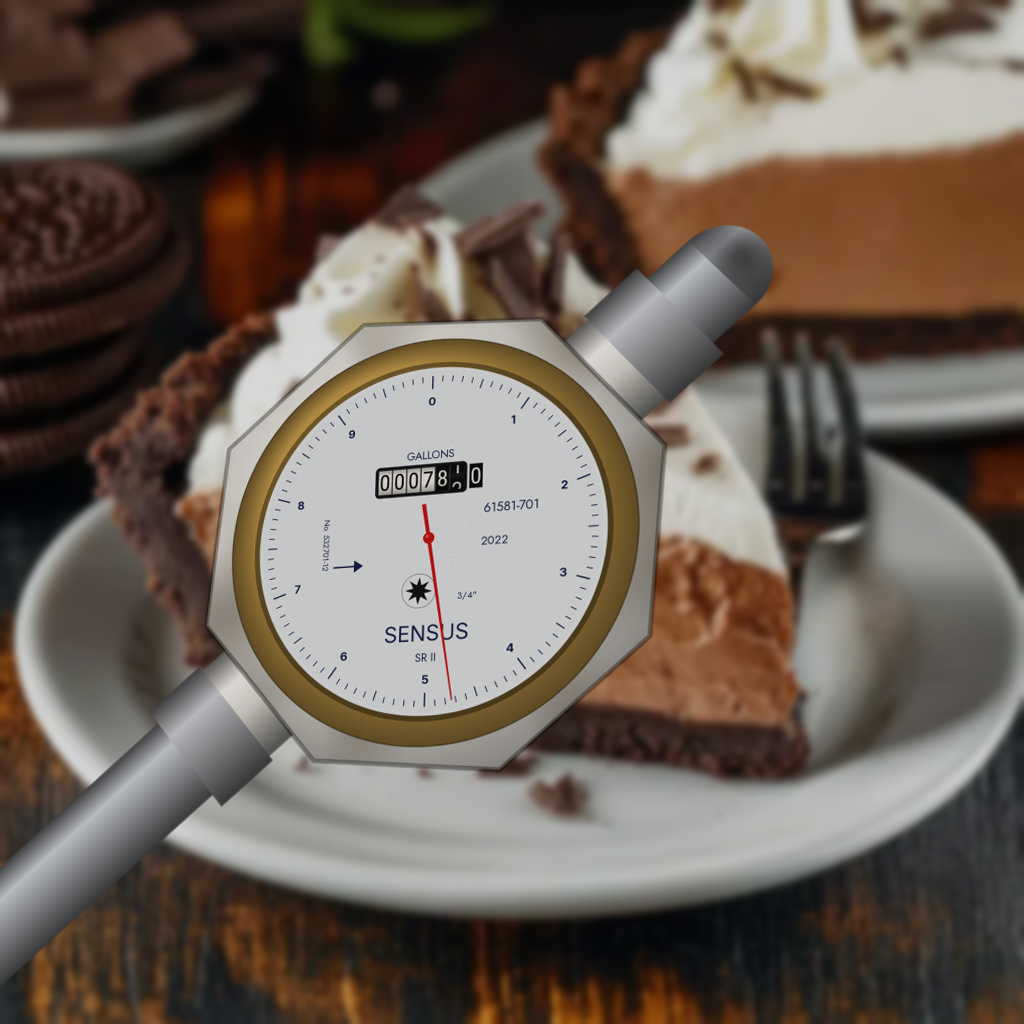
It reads {"value": 7814.7, "unit": "gal"}
